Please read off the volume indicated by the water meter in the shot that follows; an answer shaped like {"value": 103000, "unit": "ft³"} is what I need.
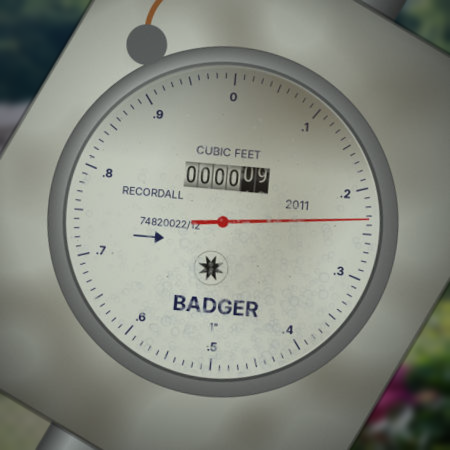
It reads {"value": 9.23, "unit": "ft³"}
